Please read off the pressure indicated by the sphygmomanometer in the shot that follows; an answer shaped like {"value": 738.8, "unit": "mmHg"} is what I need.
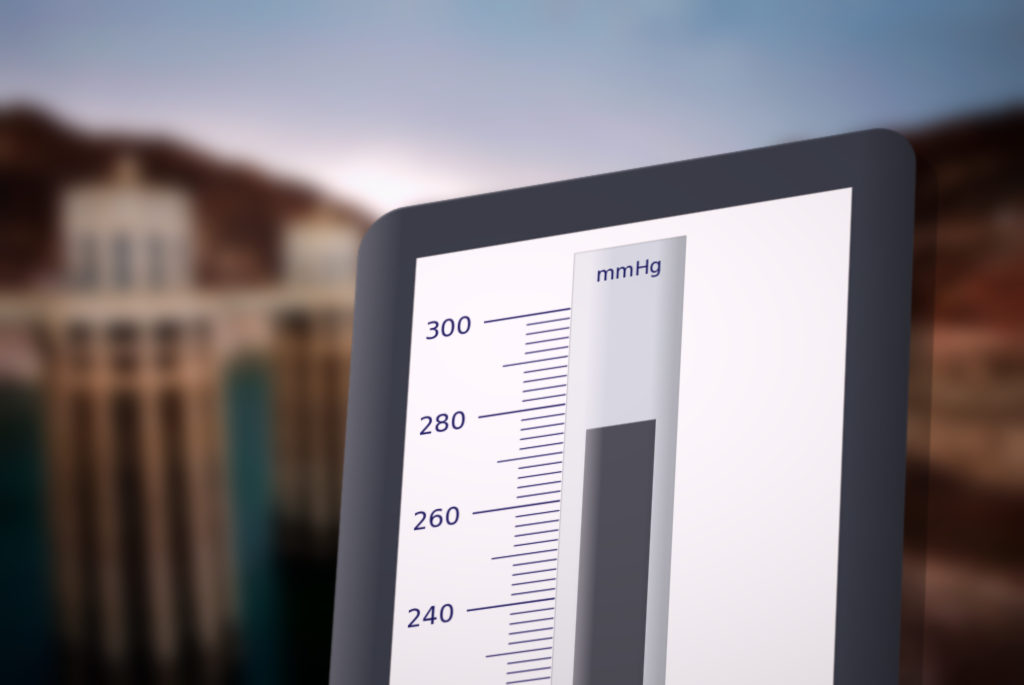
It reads {"value": 274, "unit": "mmHg"}
